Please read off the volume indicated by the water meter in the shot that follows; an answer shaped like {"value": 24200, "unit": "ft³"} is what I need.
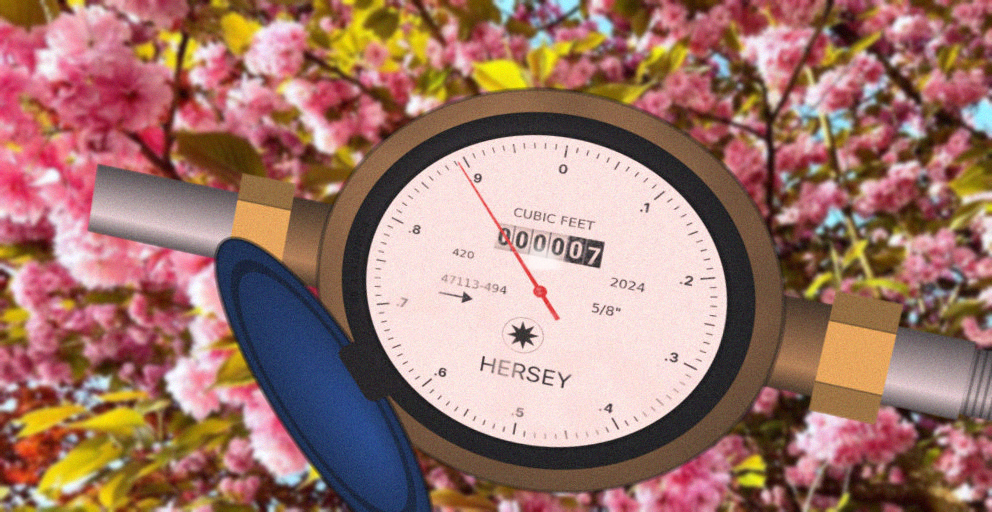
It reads {"value": 6.89, "unit": "ft³"}
